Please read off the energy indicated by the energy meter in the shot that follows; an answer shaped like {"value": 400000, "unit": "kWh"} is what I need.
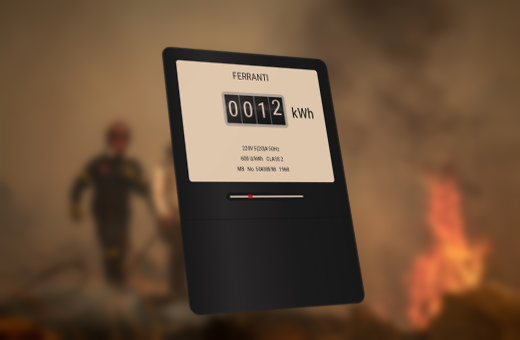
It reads {"value": 12, "unit": "kWh"}
